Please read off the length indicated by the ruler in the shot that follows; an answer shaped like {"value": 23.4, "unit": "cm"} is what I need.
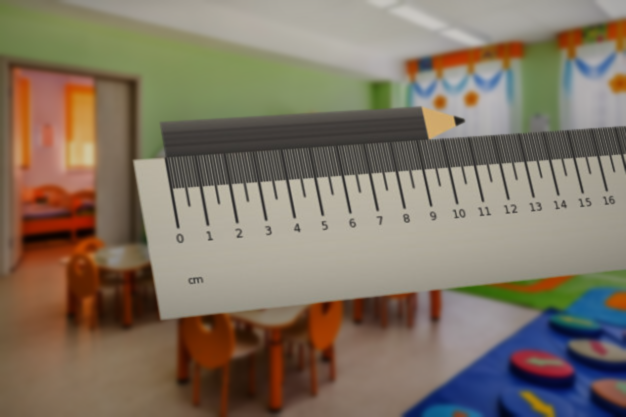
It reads {"value": 11, "unit": "cm"}
